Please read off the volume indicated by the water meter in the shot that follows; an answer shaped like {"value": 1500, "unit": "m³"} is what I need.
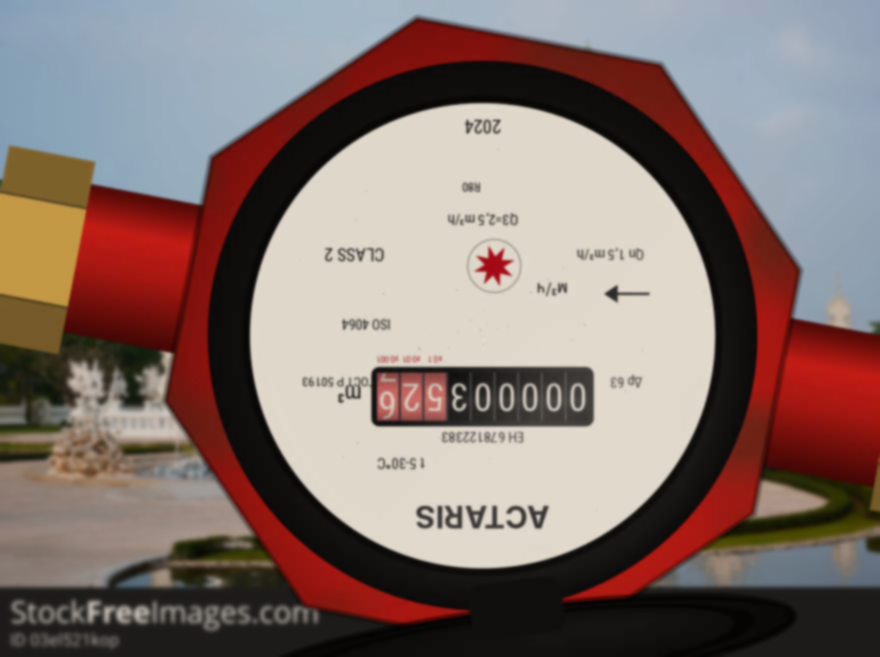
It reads {"value": 3.526, "unit": "m³"}
